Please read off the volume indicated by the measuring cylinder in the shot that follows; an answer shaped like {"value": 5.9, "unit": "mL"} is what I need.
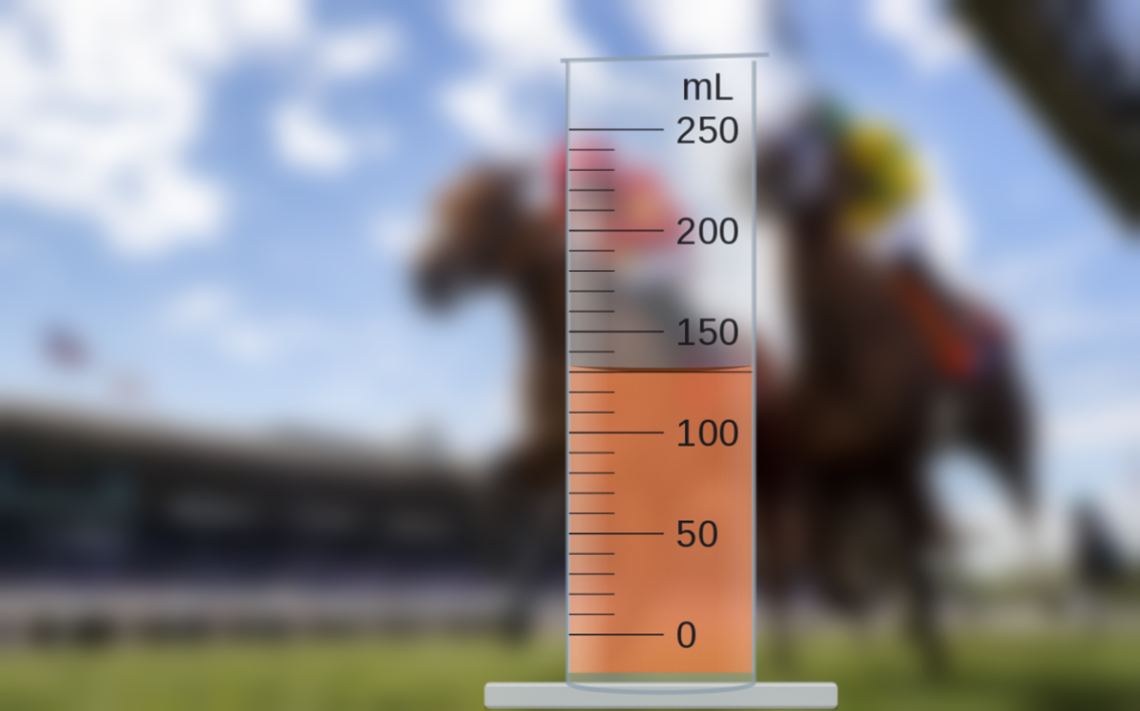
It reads {"value": 130, "unit": "mL"}
